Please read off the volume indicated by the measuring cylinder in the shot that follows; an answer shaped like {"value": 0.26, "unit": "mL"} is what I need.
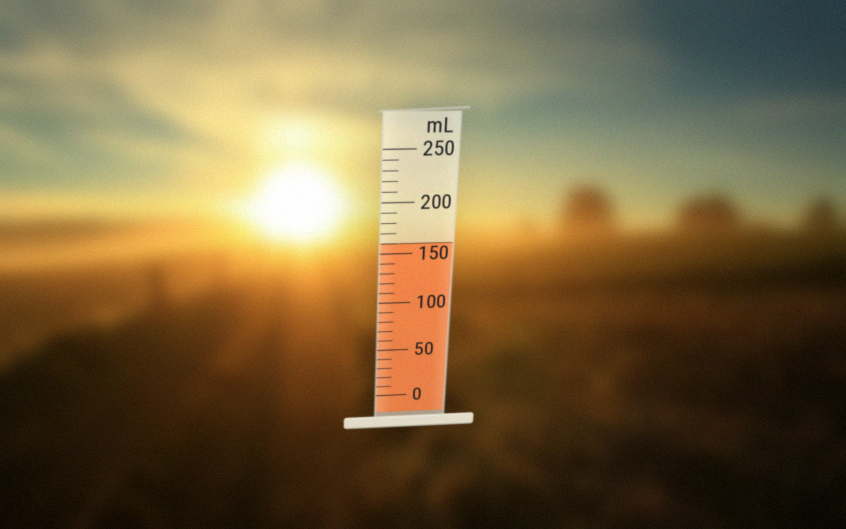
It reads {"value": 160, "unit": "mL"}
